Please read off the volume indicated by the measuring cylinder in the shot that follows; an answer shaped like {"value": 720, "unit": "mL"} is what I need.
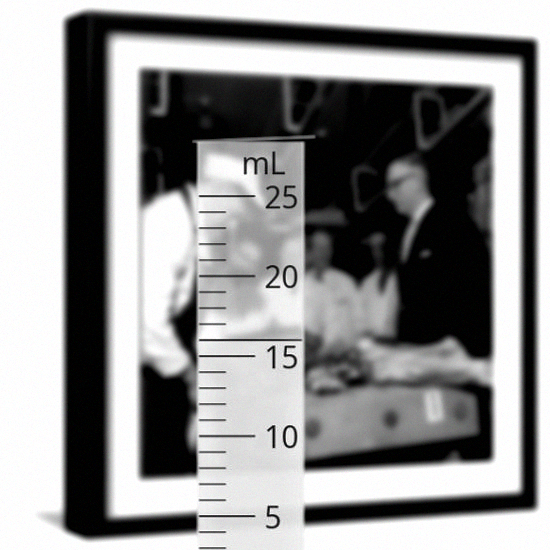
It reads {"value": 16, "unit": "mL"}
